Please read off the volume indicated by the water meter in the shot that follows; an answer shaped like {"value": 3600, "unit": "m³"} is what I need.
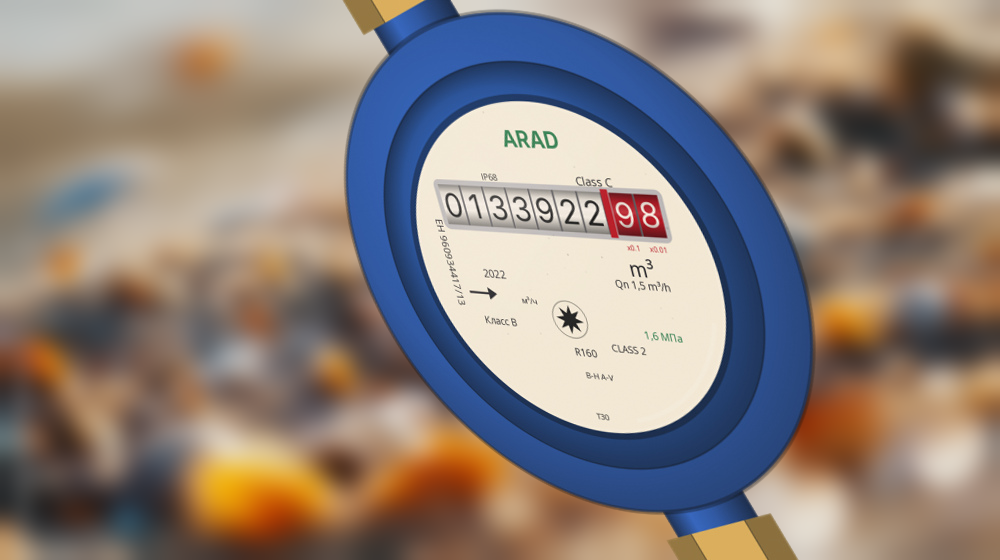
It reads {"value": 133922.98, "unit": "m³"}
